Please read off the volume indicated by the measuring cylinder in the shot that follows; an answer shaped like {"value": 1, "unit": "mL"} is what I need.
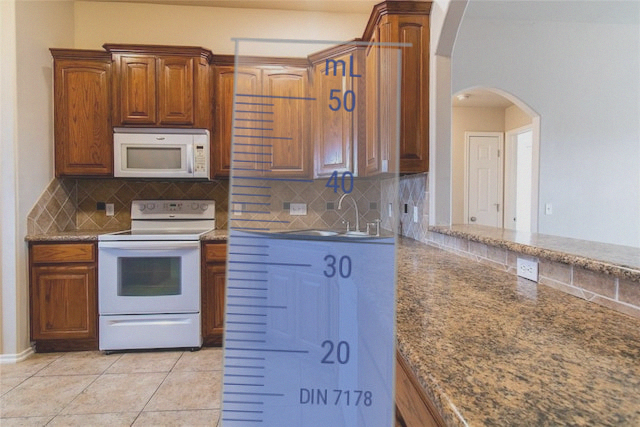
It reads {"value": 33, "unit": "mL"}
